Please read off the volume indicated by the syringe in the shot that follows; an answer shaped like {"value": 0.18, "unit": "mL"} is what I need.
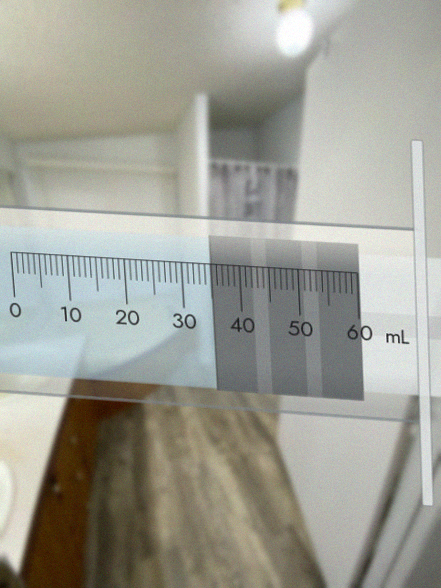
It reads {"value": 35, "unit": "mL"}
